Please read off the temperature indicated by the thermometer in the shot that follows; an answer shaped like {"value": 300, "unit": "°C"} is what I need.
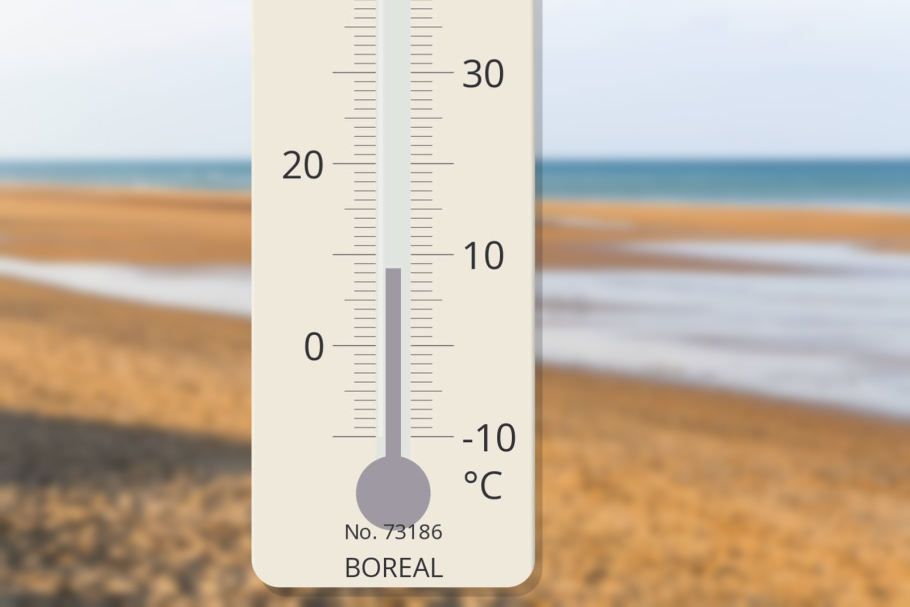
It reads {"value": 8.5, "unit": "°C"}
